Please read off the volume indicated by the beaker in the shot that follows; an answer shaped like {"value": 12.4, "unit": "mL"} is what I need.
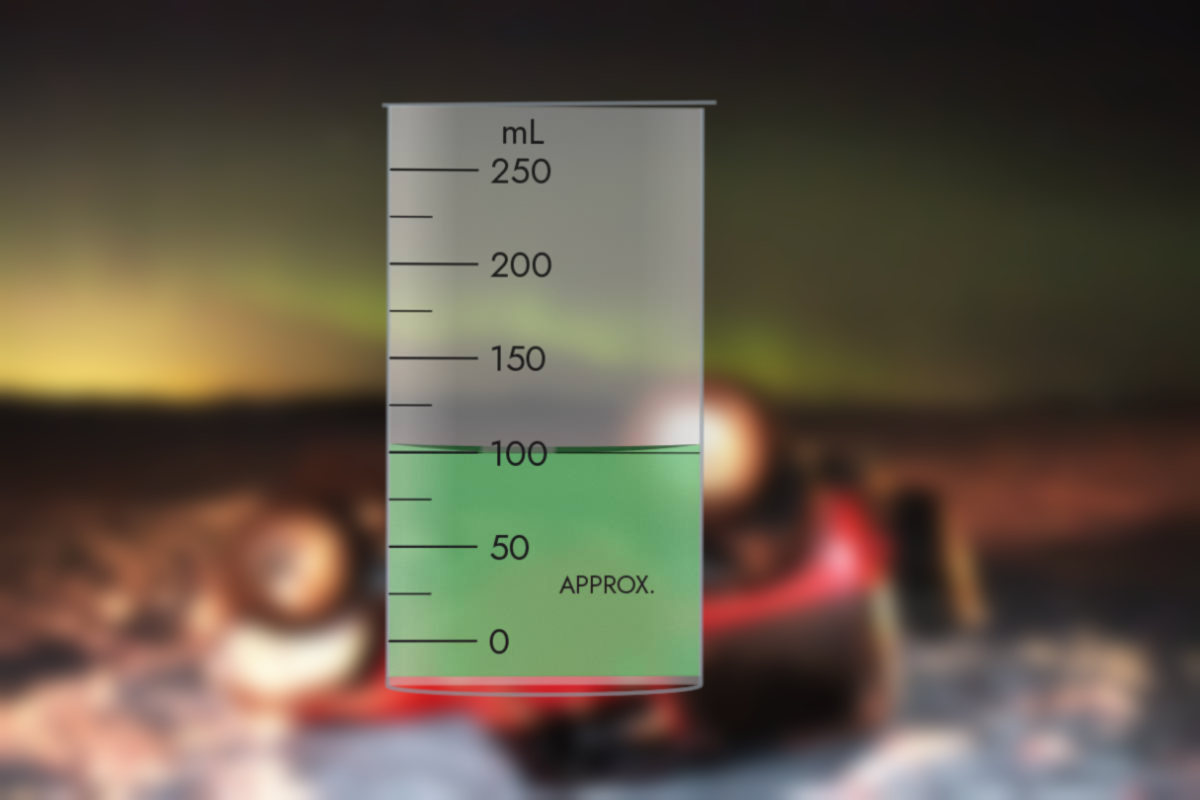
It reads {"value": 100, "unit": "mL"}
